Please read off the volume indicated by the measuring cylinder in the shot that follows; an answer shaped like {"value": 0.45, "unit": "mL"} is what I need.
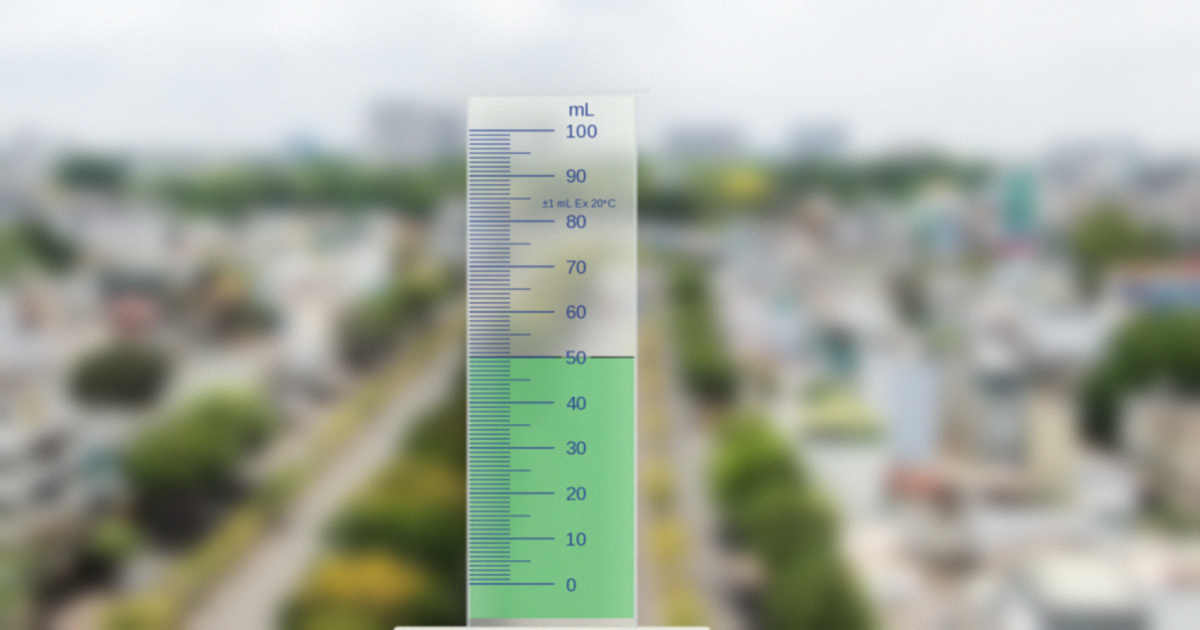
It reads {"value": 50, "unit": "mL"}
